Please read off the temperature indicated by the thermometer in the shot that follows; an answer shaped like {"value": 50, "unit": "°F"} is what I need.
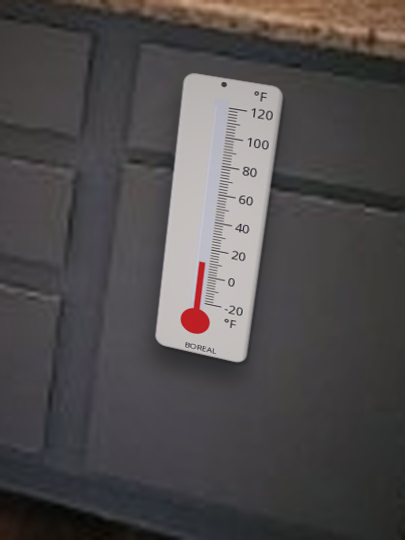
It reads {"value": 10, "unit": "°F"}
